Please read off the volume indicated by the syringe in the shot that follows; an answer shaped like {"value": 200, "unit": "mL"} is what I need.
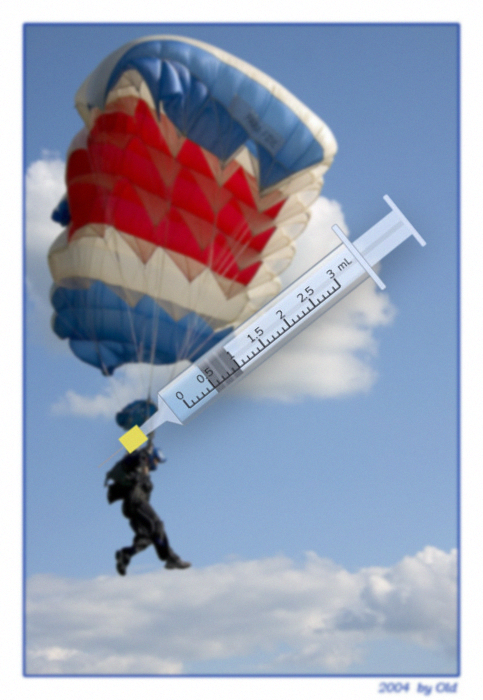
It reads {"value": 0.5, "unit": "mL"}
